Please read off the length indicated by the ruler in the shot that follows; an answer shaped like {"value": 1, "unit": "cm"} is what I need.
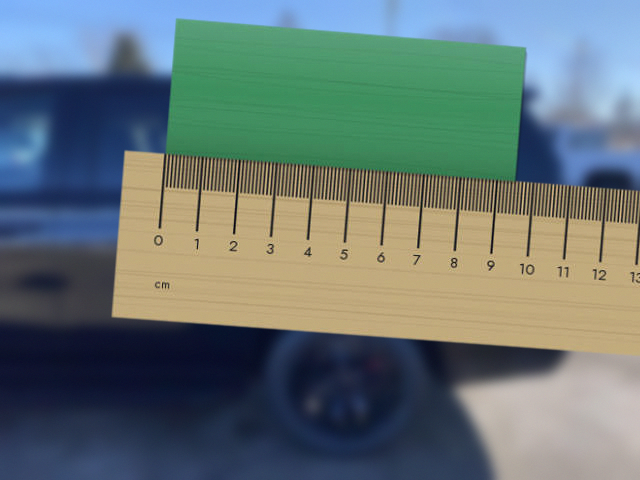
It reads {"value": 9.5, "unit": "cm"}
